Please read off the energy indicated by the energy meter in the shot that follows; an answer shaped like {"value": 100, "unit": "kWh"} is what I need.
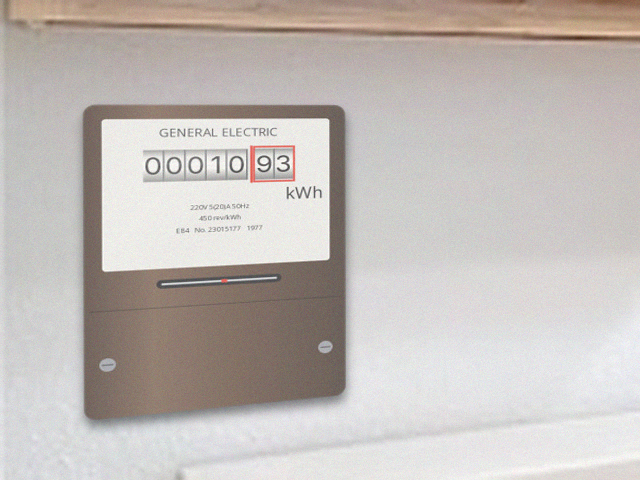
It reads {"value": 10.93, "unit": "kWh"}
